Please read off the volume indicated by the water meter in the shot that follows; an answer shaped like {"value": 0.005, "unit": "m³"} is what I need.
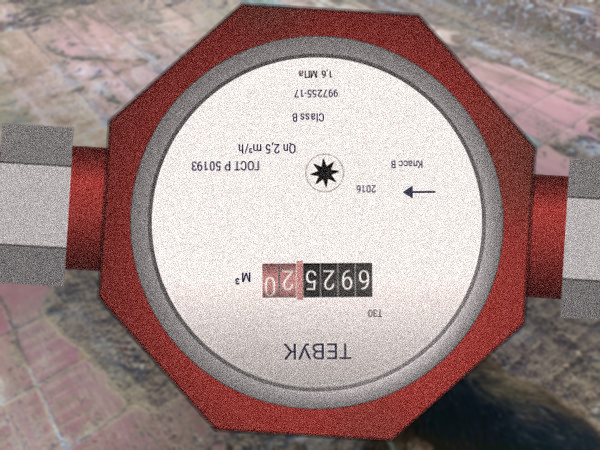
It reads {"value": 6925.20, "unit": "m³"}
